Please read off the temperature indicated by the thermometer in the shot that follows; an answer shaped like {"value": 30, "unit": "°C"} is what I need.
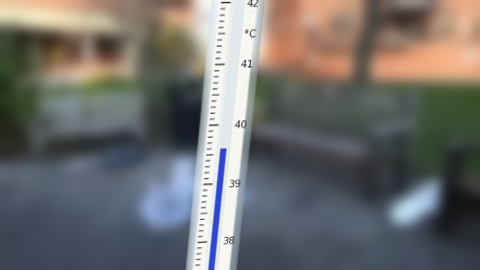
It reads {"value": 39.6, "unit": "°C"}
